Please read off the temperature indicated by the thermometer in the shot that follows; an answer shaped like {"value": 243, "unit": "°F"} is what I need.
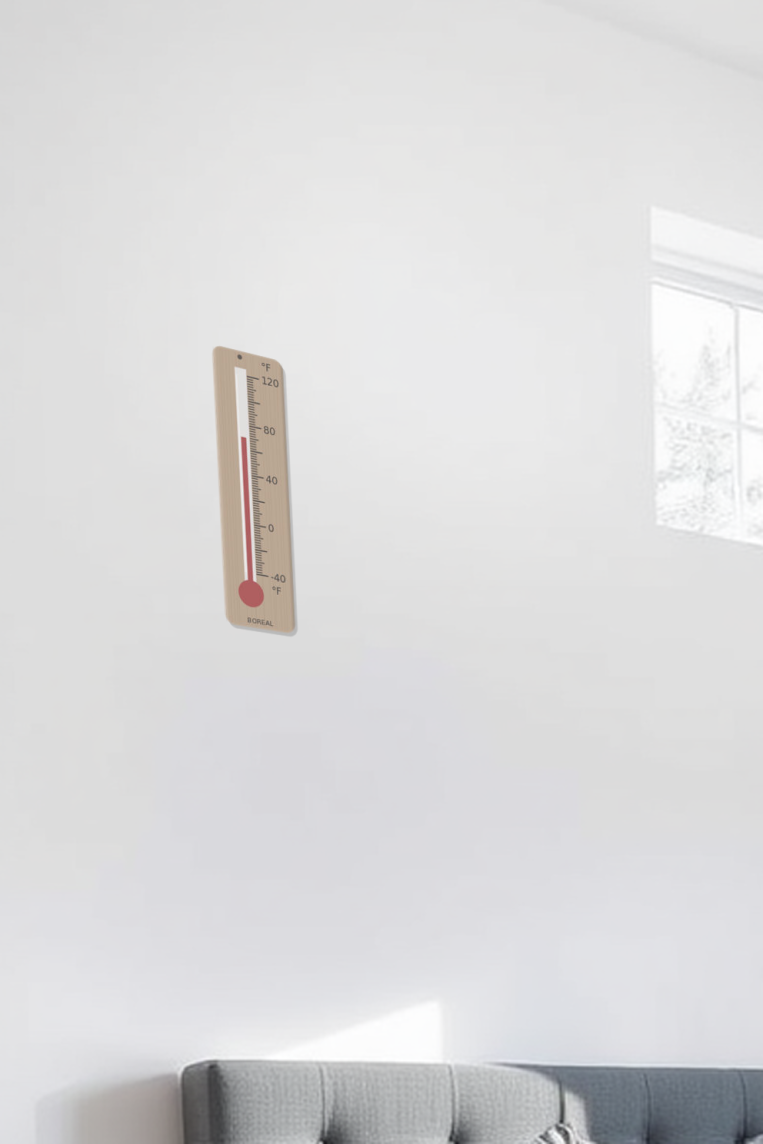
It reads {"value": 70, "unit": "°F"}
